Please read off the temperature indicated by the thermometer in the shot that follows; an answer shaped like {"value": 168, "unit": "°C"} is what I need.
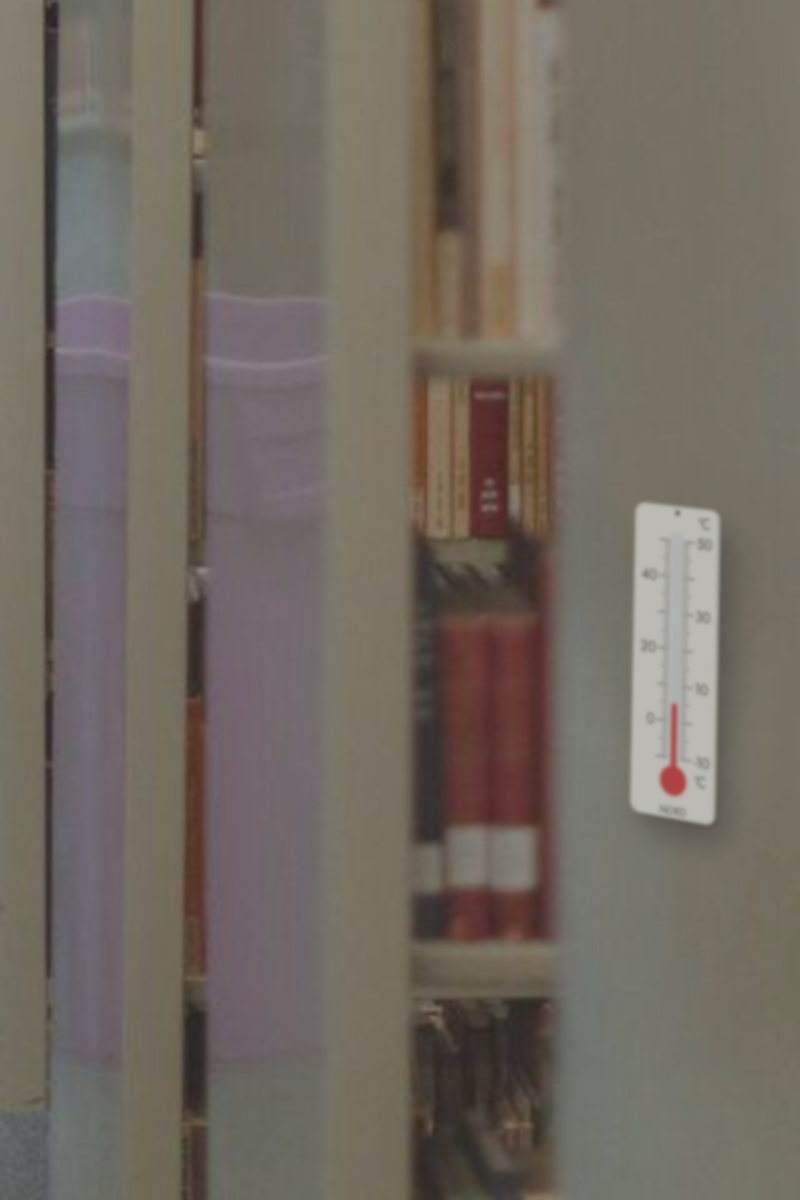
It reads {"value": 5, "unit": "°C"}
